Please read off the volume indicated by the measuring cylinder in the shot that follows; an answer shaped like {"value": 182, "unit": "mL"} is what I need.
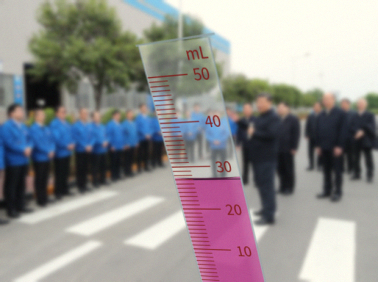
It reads {"value": 27, "unit": "mL"}
